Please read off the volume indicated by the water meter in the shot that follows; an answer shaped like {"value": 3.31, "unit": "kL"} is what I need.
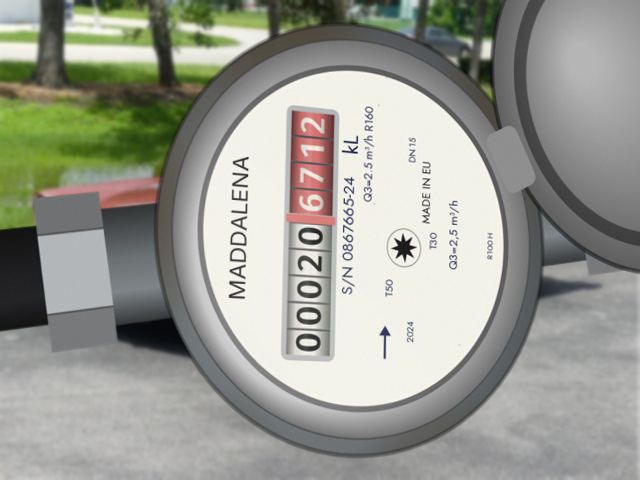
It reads {"value": 20.6712, "unit": "kL"}
